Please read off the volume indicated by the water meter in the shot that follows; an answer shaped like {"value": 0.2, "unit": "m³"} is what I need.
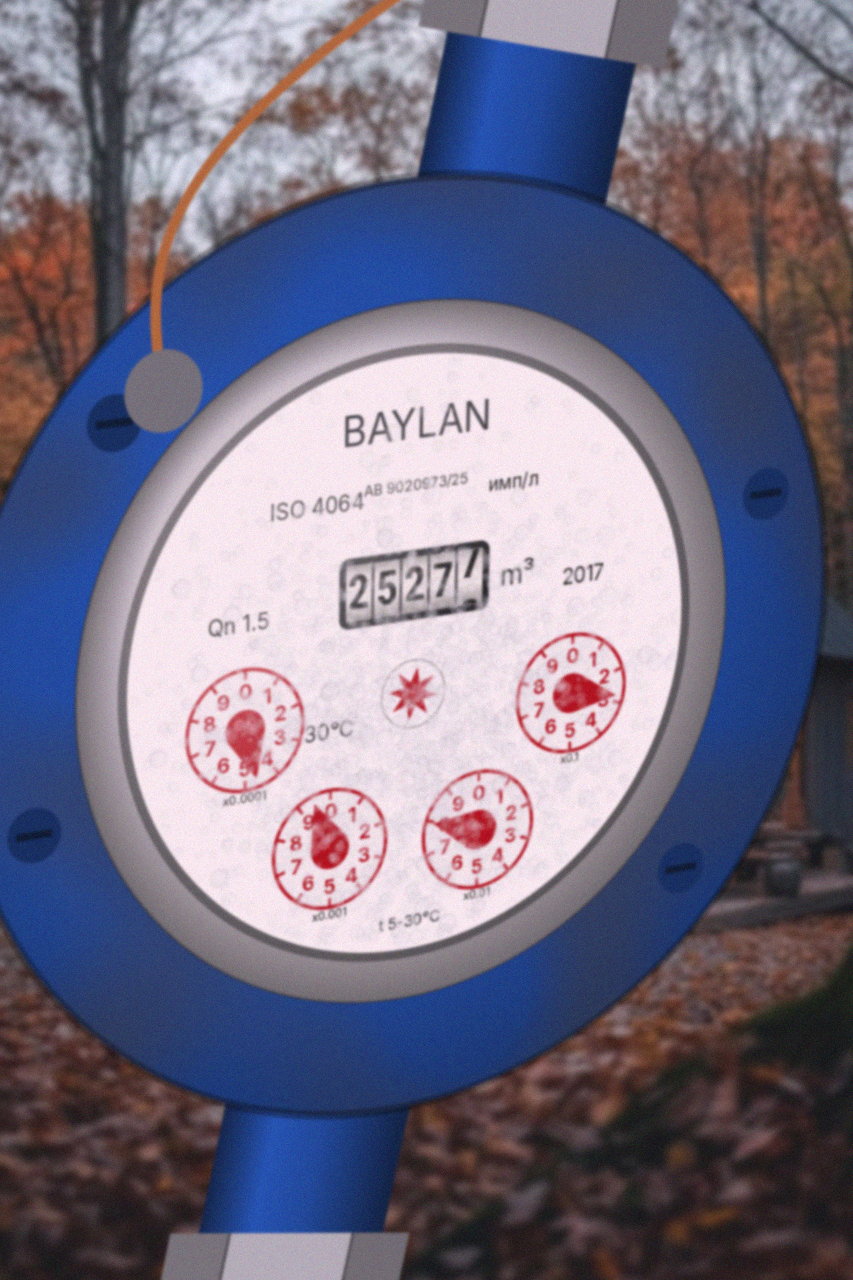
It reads {"value": 25277.2794, "unit": "m³"}
